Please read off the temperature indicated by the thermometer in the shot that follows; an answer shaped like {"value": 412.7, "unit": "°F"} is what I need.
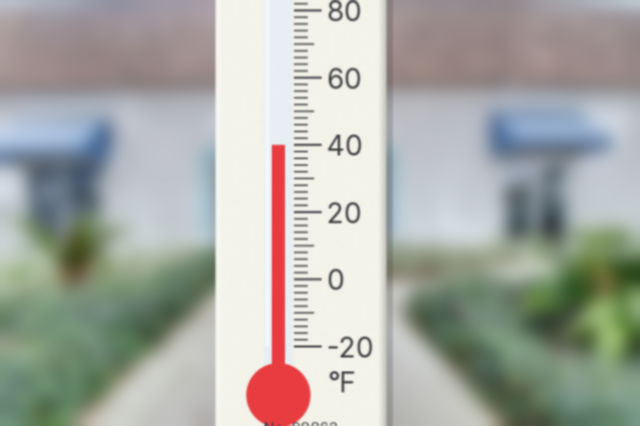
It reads {"value": 40, "unit": "°F"}
